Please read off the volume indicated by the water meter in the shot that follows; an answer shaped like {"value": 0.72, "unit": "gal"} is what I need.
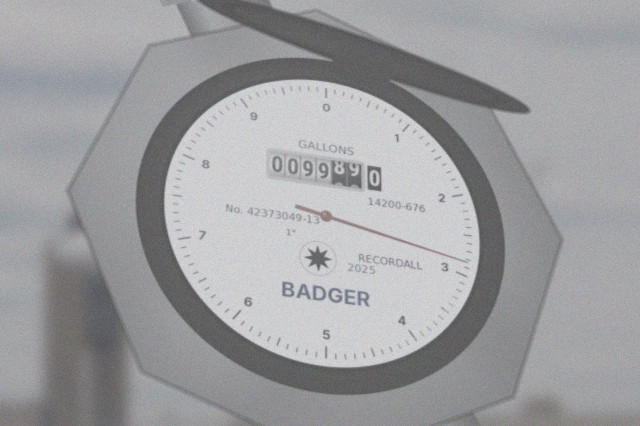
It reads {"value": 99892.8, "unit": "gal"}
